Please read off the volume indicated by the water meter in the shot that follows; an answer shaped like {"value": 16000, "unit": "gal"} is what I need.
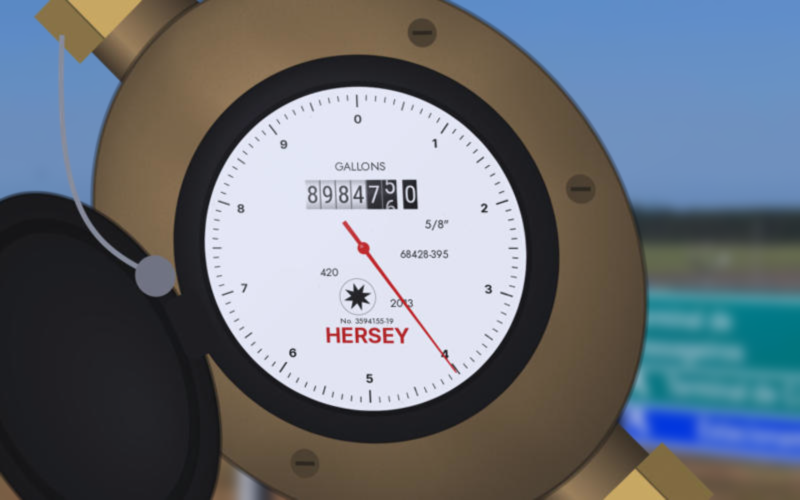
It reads {"value": 8984754.0, "unit": "gal"}
